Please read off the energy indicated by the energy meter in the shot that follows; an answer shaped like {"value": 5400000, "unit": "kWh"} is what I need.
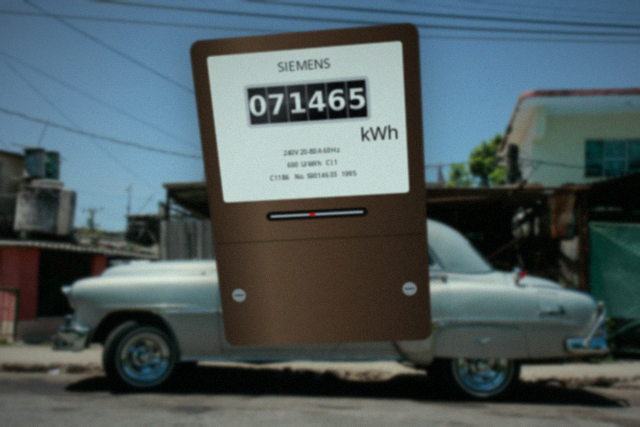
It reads {"value": 71465, "unit": "kWh"}
